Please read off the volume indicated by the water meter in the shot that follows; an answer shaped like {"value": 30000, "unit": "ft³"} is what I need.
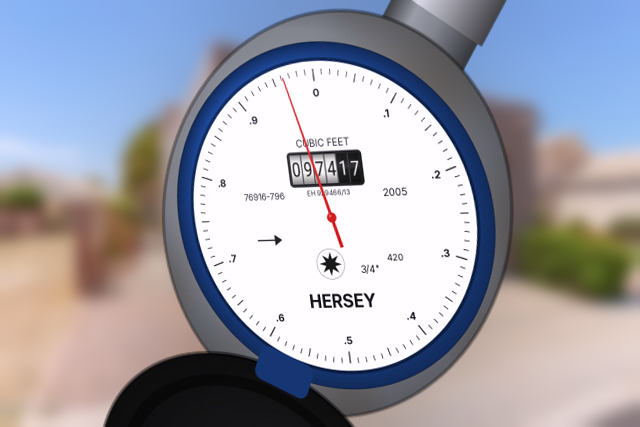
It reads {"value": 97416.96, "unit": "ft³"}
